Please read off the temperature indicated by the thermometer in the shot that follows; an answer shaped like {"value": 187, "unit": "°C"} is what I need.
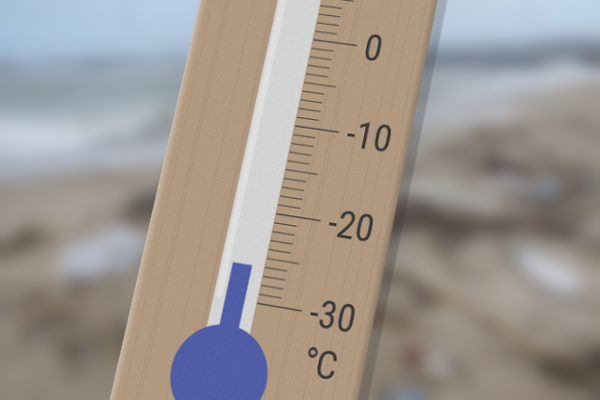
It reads {"value": -26, "unit": "°C"}
